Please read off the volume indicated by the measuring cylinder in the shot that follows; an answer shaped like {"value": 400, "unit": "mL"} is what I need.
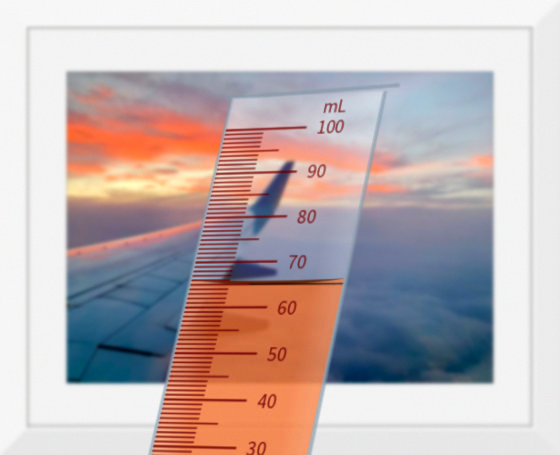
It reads {"value": 65, "unit": "mL"}
